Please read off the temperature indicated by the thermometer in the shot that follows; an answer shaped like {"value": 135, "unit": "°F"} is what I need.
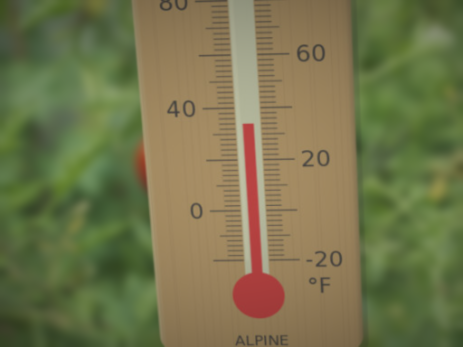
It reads {"value": 34, "unit": "°F"}
